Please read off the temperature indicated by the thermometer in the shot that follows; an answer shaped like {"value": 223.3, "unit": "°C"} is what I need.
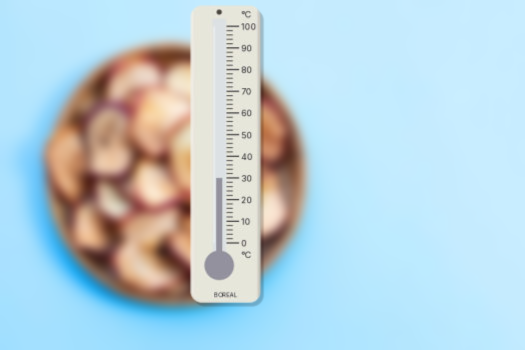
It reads {"value": 30, "unit": "°C"}
